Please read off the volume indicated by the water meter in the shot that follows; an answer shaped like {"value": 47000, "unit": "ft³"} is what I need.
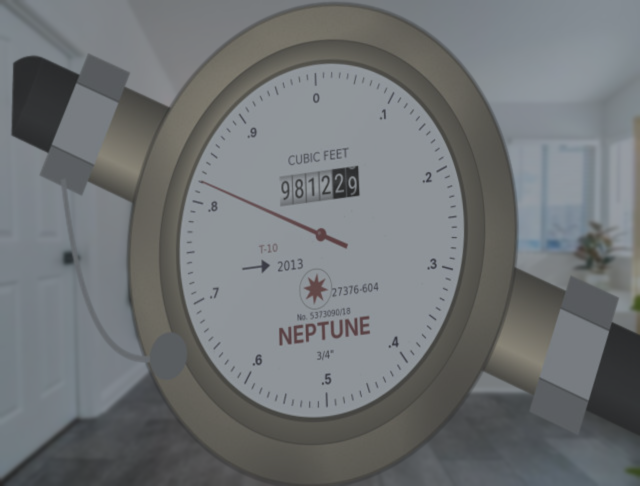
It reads {"value": 981228.82, "unit": "ft³"}
